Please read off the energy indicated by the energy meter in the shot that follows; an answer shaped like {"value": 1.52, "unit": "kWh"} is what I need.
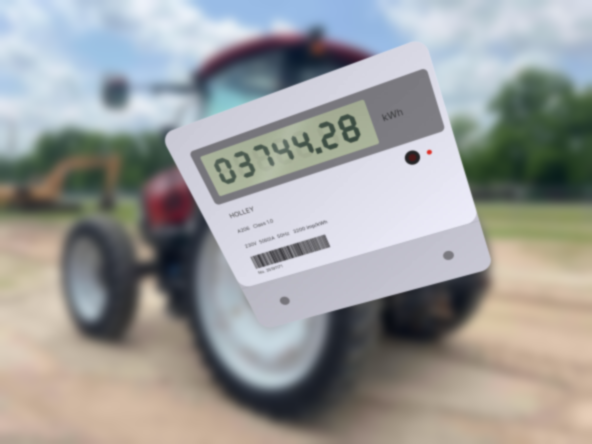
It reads {"value": 3744.28, "unit": "kWh"}
